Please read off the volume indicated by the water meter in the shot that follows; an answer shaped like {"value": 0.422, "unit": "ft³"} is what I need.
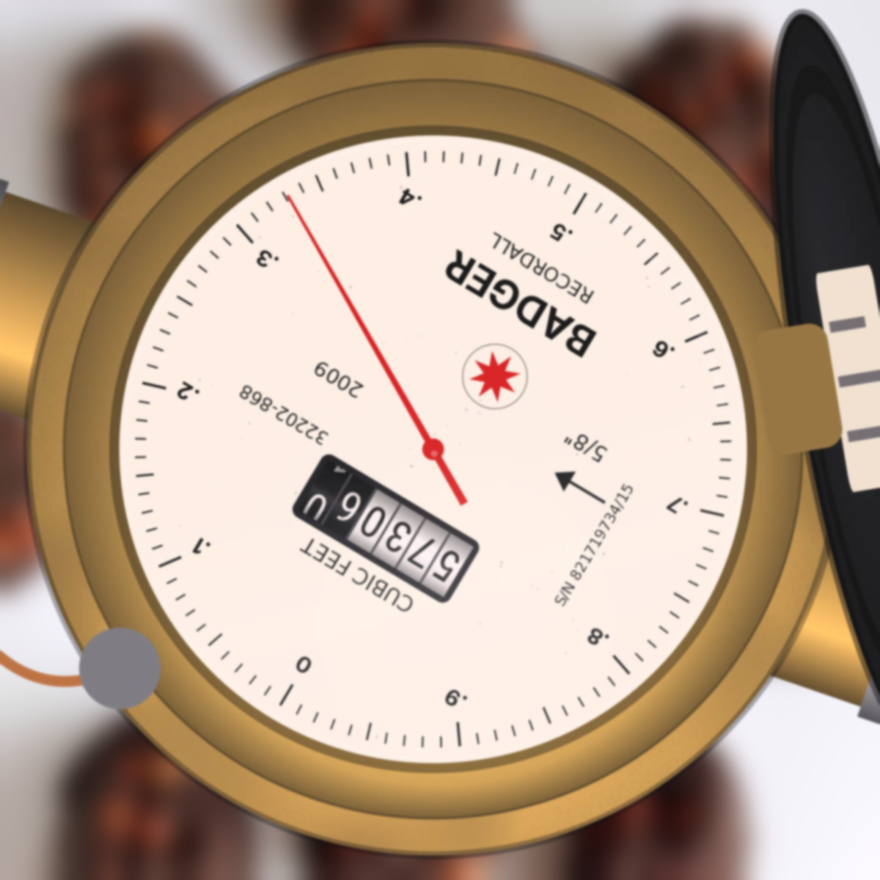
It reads {"value": 573060.33, "unit": "ft³"}
